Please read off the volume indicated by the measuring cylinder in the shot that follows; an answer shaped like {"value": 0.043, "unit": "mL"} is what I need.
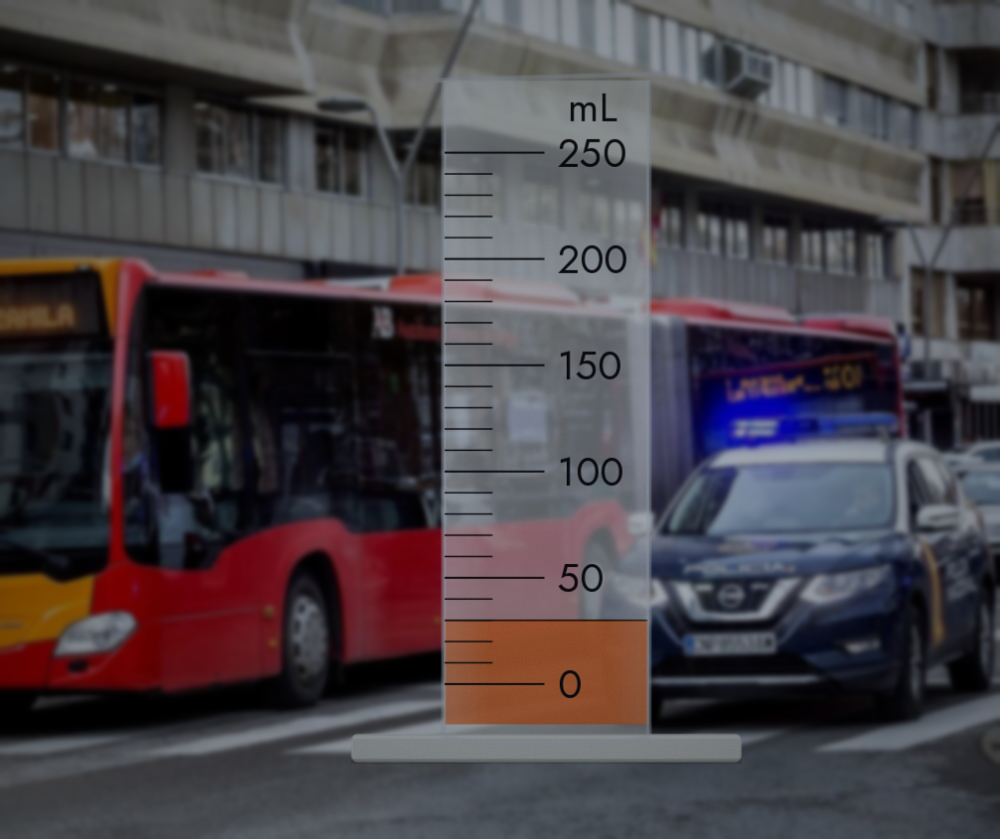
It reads {"value": 30, "unit": "mL"}
